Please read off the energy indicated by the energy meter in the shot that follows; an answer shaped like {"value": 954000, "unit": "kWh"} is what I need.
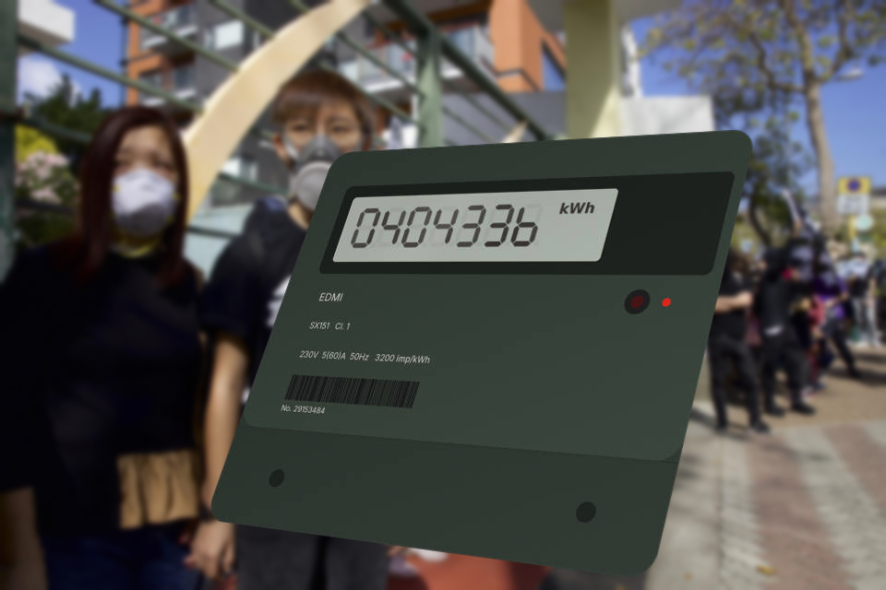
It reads {"value": 404336, "unit": "kWh"}
